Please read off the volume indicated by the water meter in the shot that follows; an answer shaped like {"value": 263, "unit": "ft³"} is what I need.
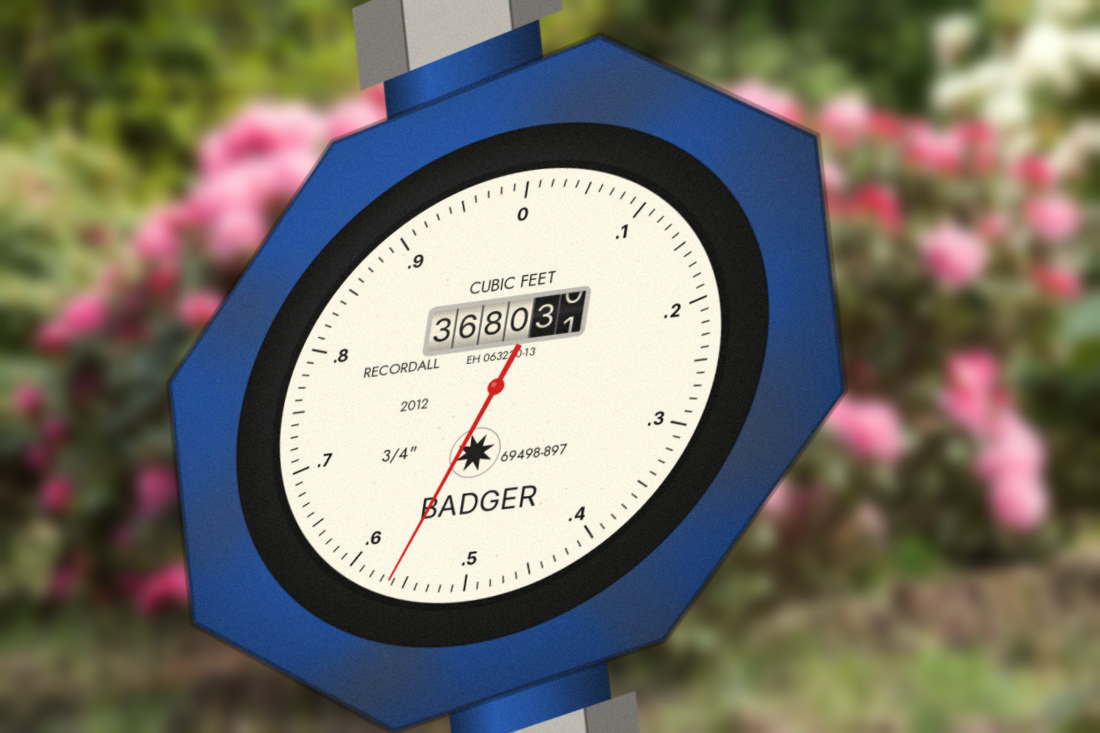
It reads {"value": 368030.56, "unit": "ft³"}
